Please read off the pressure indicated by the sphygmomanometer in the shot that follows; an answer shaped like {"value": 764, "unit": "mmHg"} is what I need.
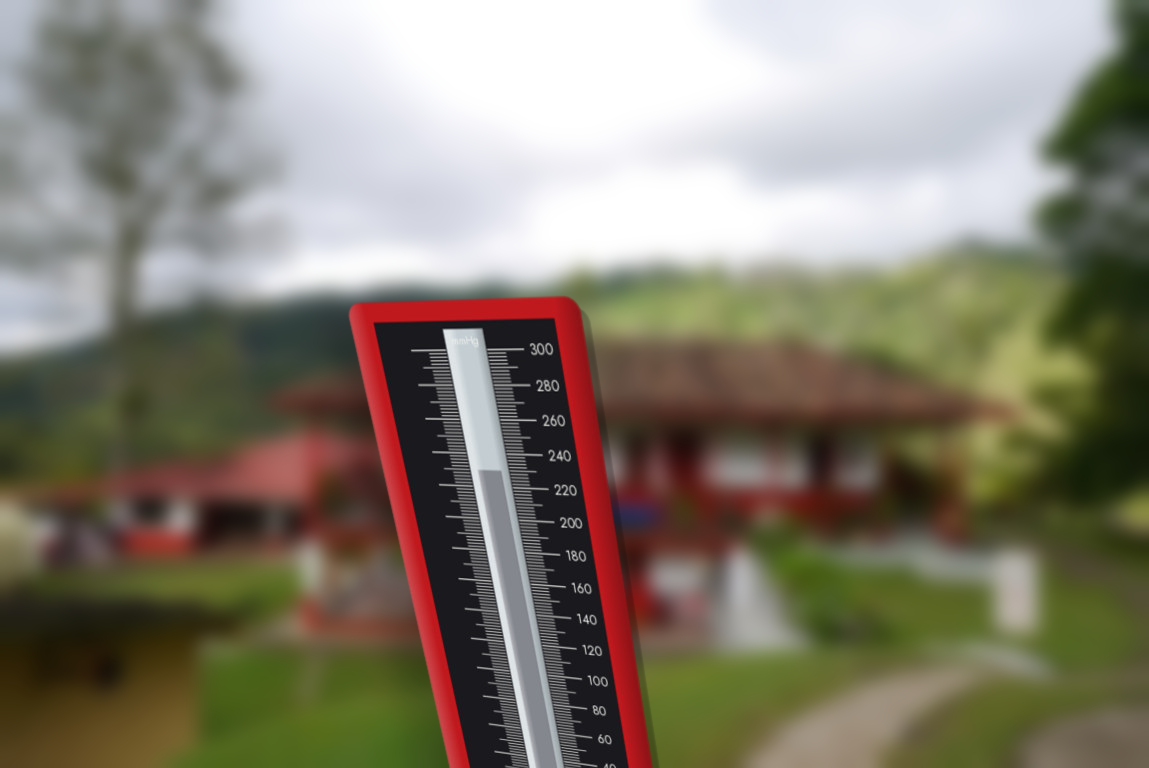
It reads {"value": 230, "unit": "mmHg"}
